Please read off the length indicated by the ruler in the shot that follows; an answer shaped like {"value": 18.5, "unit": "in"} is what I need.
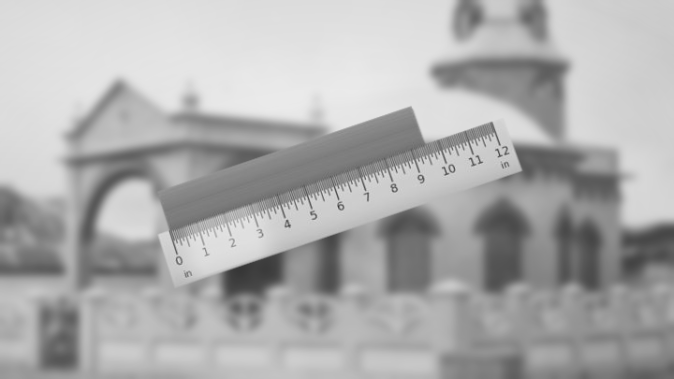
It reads {"value": 9.5, "unit": "in"}
